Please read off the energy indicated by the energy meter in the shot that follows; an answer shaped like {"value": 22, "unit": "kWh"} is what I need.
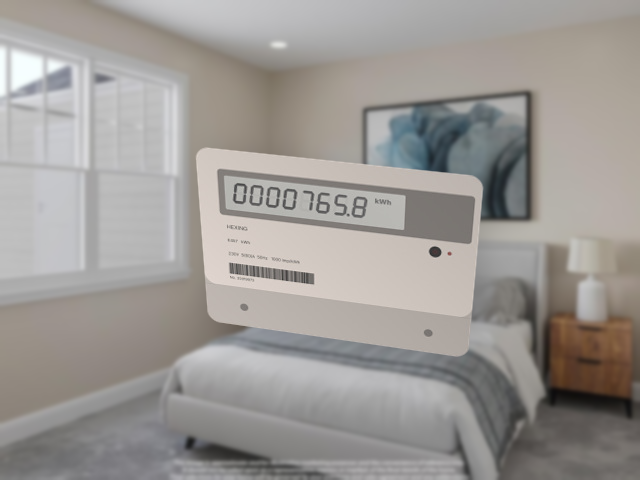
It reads {"value": 765.8, "unit": "kWh"}
